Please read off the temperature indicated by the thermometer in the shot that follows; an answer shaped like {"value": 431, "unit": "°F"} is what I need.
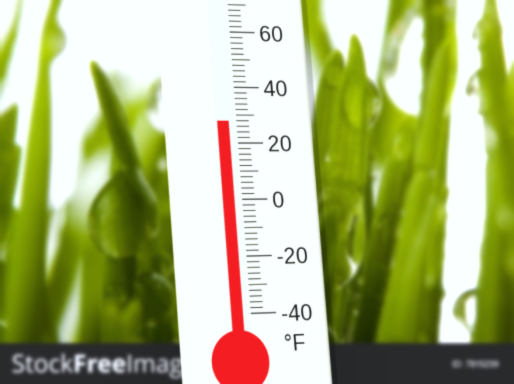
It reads {"value": 28, "unit": "°F"}
